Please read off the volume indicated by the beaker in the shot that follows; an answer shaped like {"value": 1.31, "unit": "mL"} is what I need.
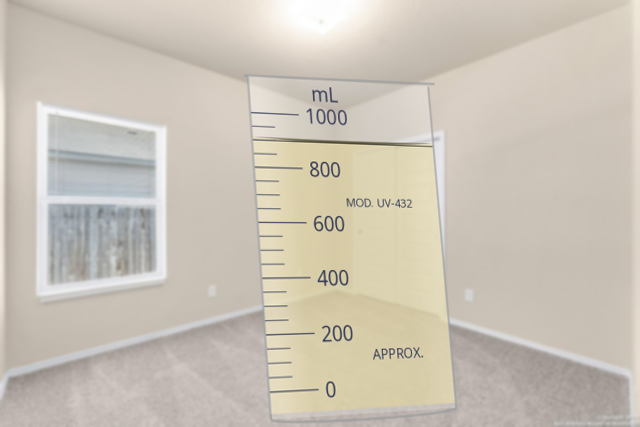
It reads {"value": 900, "unit": "mL"}
